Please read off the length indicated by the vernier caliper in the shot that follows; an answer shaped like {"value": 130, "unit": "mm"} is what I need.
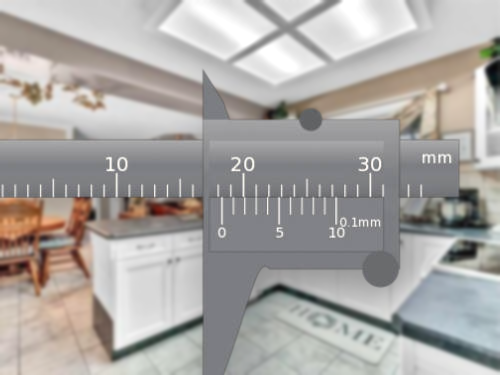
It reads {"value": 18.3, "unit": "mm"}
